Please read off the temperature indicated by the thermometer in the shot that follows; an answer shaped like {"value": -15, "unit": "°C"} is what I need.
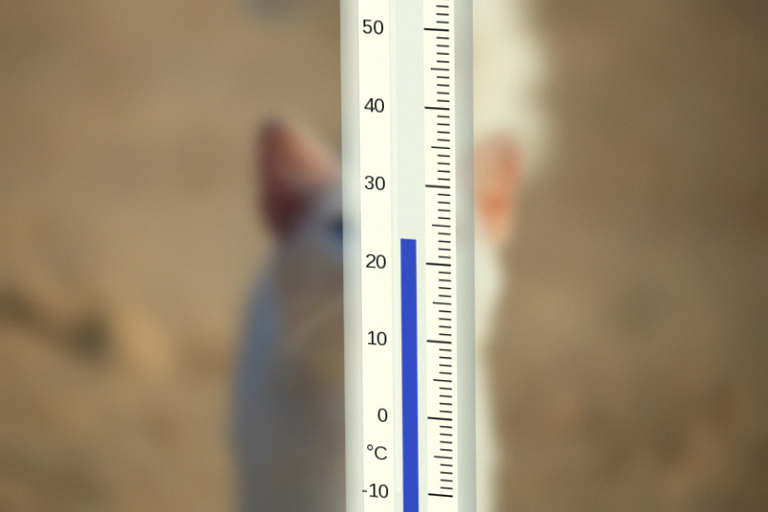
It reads {"value": 23, "unit": "°C"}
